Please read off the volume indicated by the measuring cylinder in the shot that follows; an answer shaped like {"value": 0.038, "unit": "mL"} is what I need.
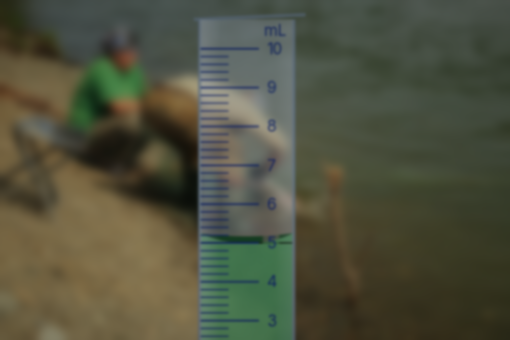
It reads {"value": 5, "unit": "mL"}
